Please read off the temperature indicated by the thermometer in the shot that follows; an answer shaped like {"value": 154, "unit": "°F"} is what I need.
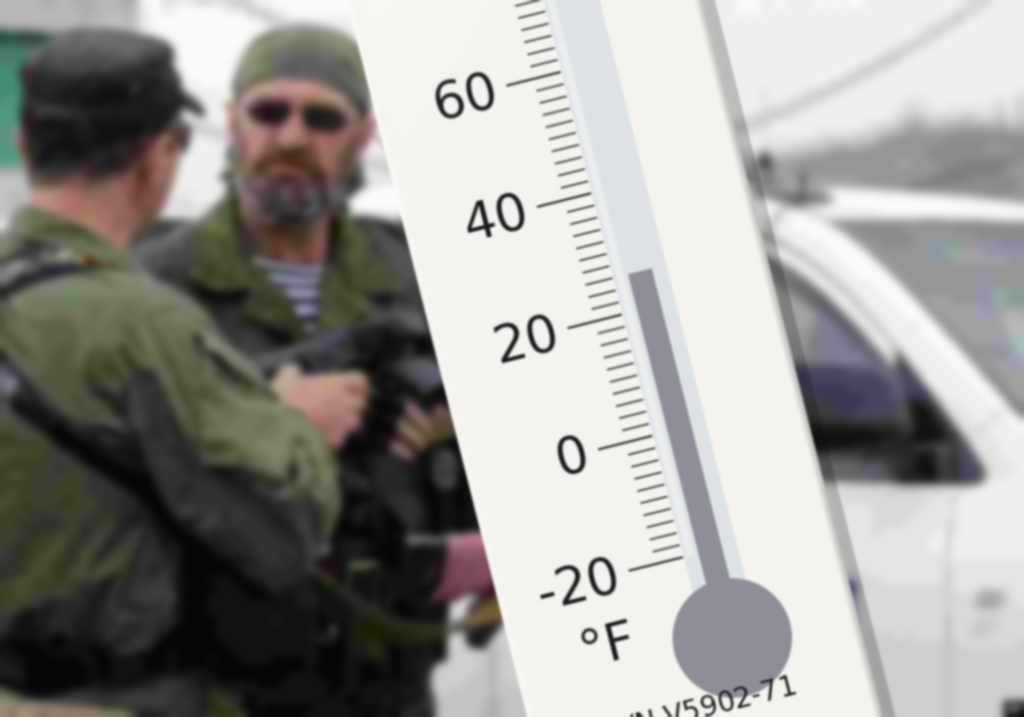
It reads {"value": 26, "unit": "°F"}
